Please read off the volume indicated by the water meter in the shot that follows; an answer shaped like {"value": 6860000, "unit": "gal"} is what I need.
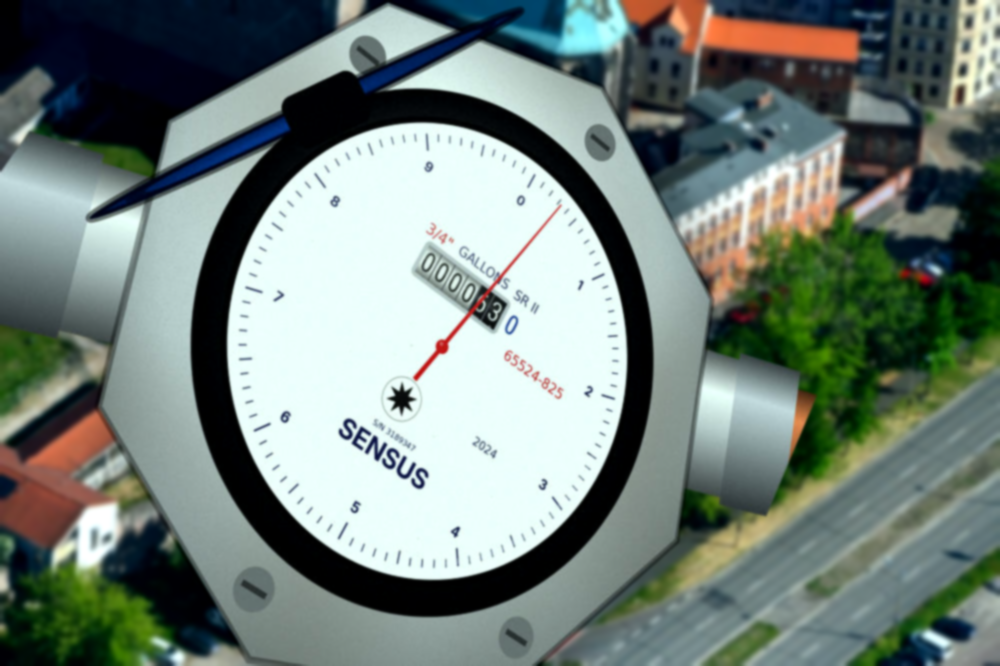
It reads {"value": 630.3, "unit": "gal"}
